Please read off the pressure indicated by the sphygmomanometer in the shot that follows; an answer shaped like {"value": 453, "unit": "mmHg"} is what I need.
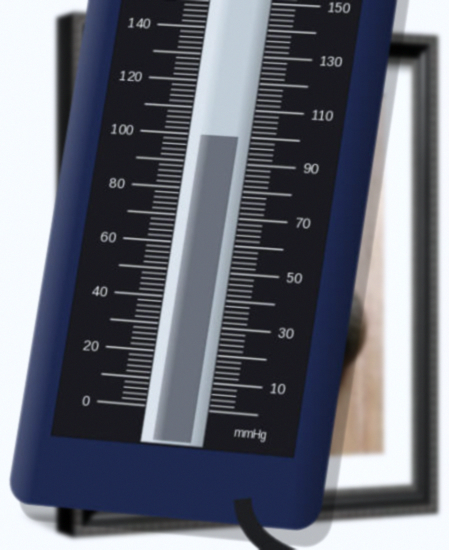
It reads {"value": 100, "unit": "mmHg"}
